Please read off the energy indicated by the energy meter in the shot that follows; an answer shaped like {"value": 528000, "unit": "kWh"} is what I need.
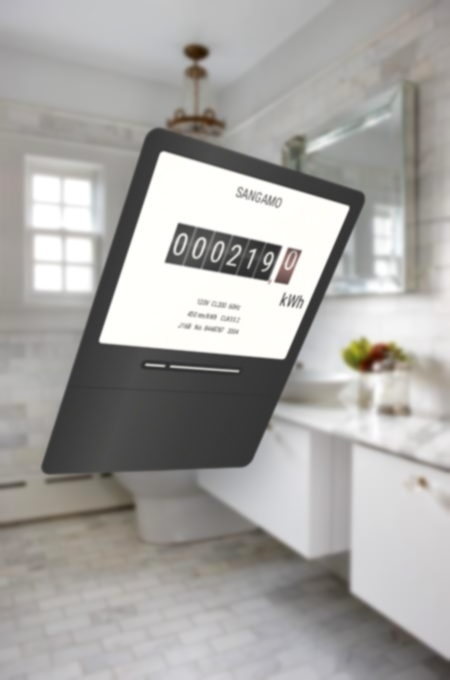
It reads {"value": 219.0, "unit": "kWh"}
